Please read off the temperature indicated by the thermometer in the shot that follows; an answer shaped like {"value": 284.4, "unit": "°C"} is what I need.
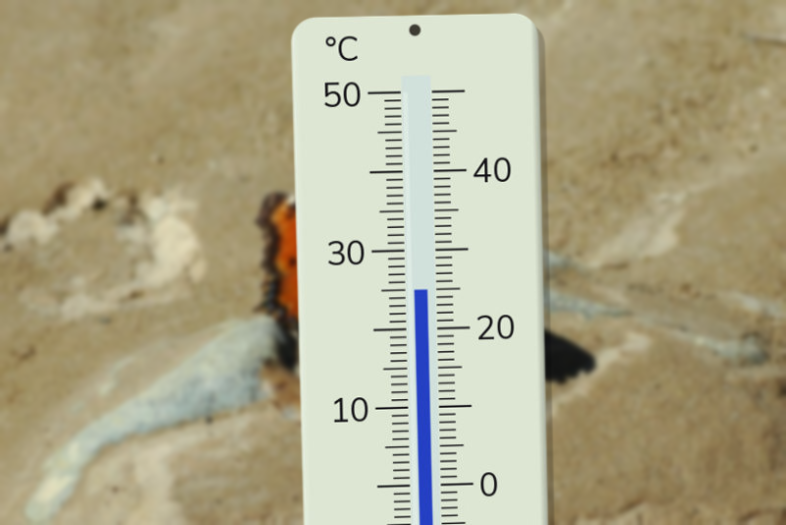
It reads {"value": 25, "unit": "°C"}
